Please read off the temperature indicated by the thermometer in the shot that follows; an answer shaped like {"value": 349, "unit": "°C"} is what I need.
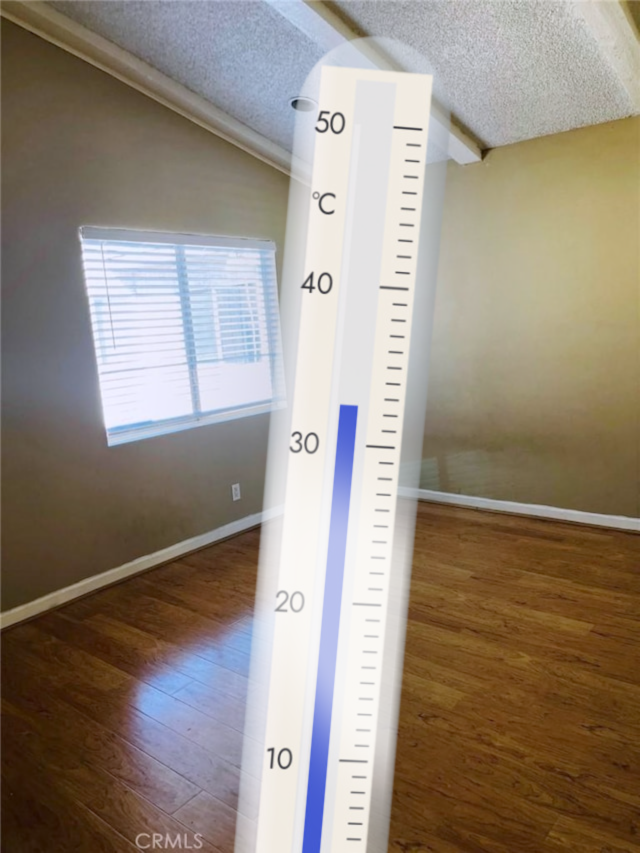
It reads {"value": 32.5, "unit": "°C"}
